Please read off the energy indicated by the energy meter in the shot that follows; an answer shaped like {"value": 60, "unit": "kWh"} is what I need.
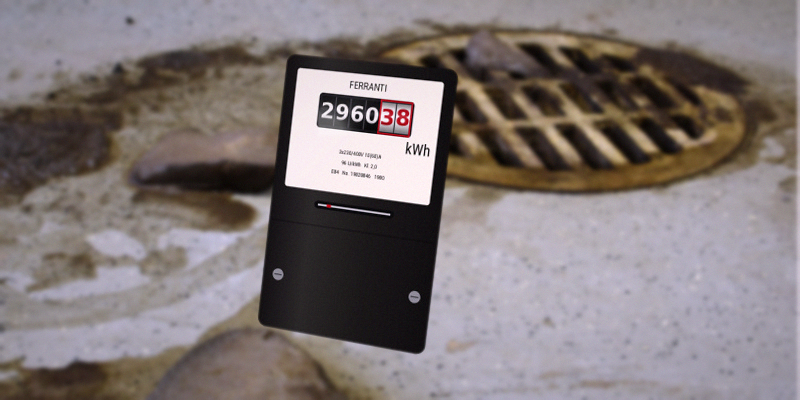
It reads {"value": 2960.38, "unit": "kWh"}
